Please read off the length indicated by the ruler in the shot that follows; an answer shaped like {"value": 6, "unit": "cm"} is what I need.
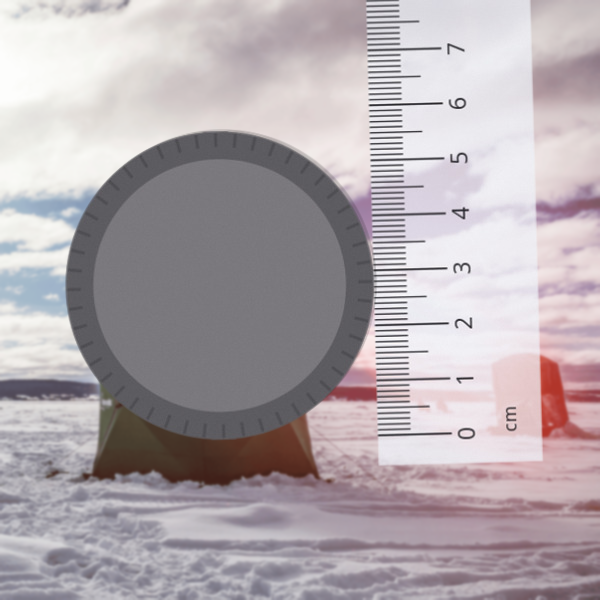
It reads {"value": 5.6, "unit": "cm"}
